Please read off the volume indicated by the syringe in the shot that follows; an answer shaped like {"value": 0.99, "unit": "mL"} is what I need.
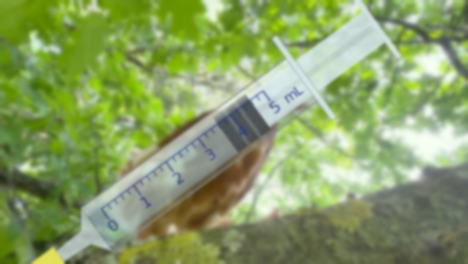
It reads {"value": 3.6, "unit": "mL"}
